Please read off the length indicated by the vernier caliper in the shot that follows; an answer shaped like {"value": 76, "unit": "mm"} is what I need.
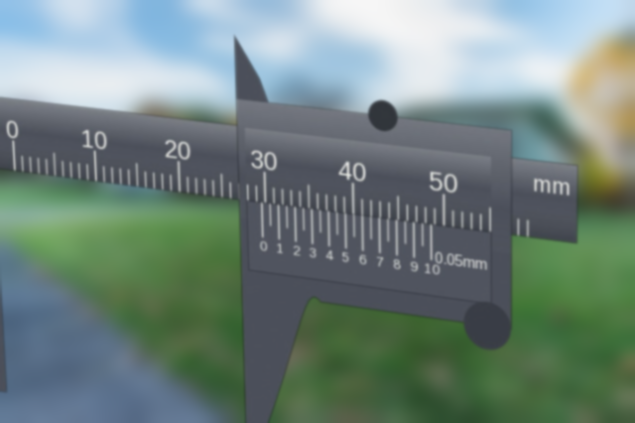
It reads {"value": 29.6, "unit": "mm"}
